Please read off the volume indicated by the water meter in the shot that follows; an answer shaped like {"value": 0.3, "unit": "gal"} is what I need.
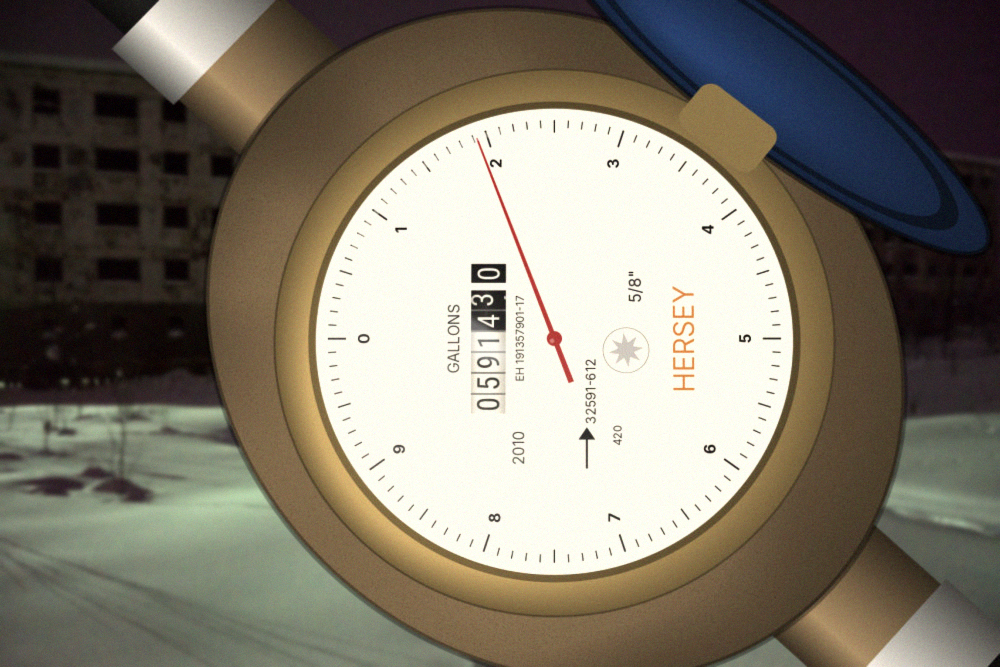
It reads {"value": 591431.9, "unit": "gal"}
